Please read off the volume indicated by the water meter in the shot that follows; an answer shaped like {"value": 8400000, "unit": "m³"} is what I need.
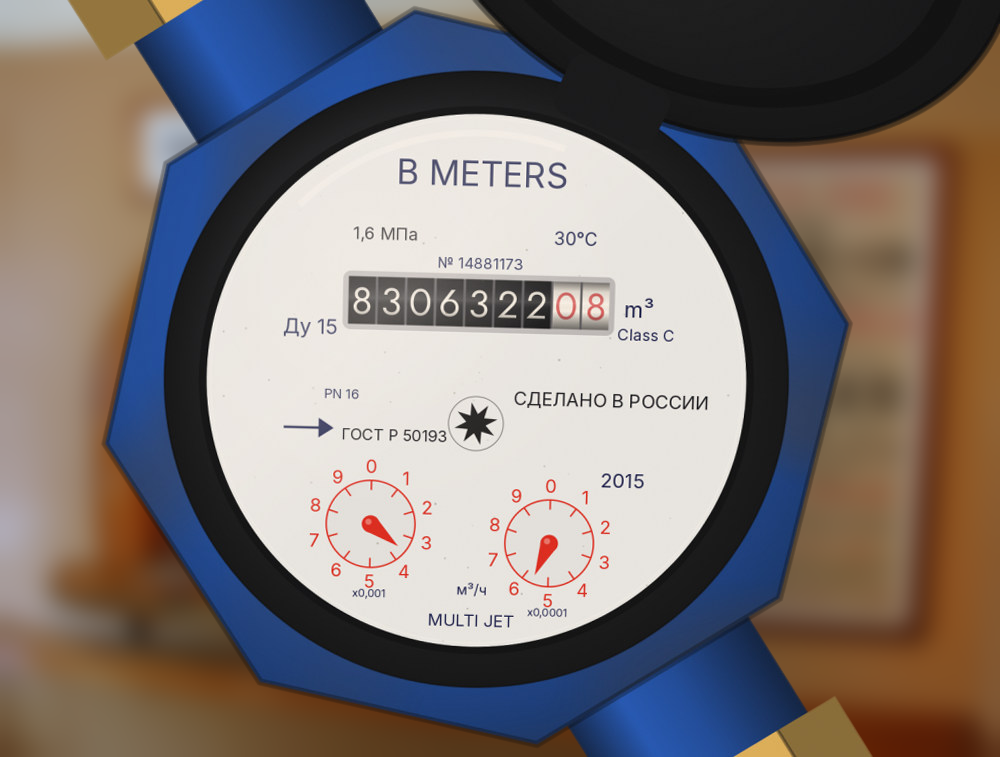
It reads {"value": 8306322.0835, "unit": "m³"}
